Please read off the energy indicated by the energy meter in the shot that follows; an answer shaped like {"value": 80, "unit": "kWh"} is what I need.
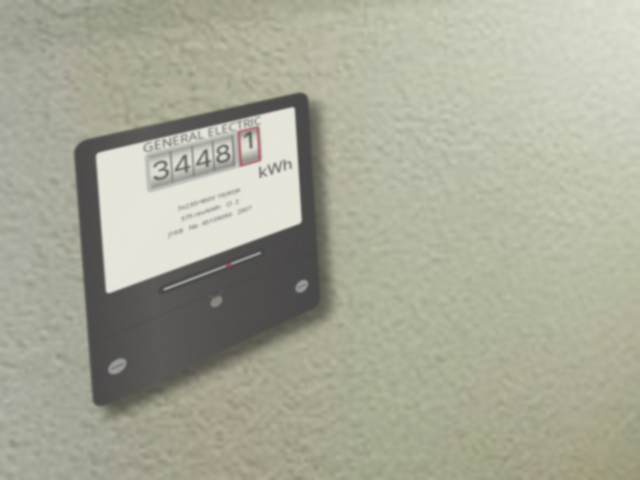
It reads {"value": 3448.1, "unit": "kWh"}
